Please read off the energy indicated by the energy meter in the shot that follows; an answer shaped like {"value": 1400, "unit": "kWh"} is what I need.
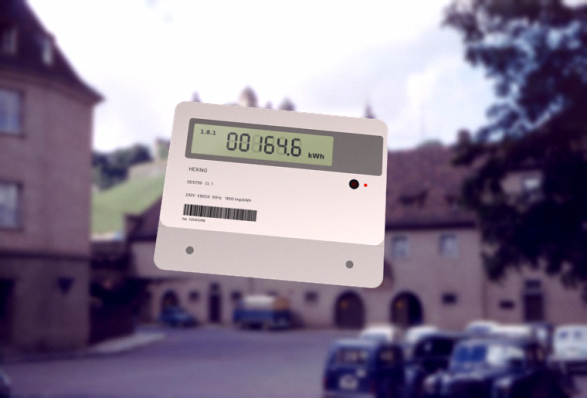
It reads {"value": 164.6, "unit": "kWh"}
